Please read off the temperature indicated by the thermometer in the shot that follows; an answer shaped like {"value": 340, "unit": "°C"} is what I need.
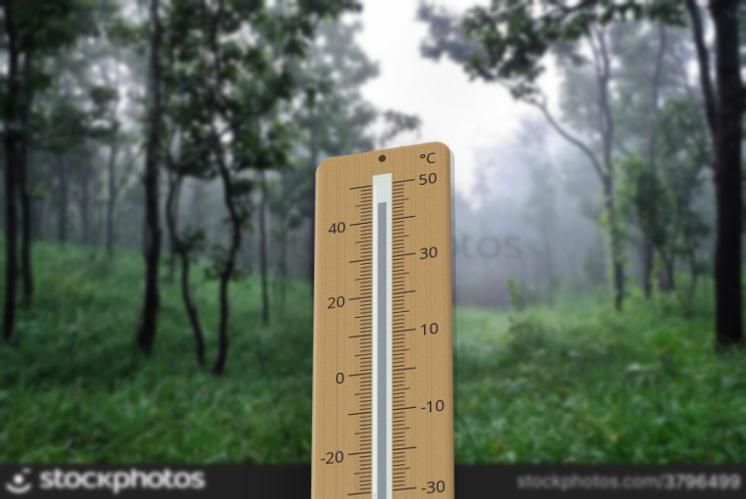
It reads {"value": 45, "unit": "°C"}
